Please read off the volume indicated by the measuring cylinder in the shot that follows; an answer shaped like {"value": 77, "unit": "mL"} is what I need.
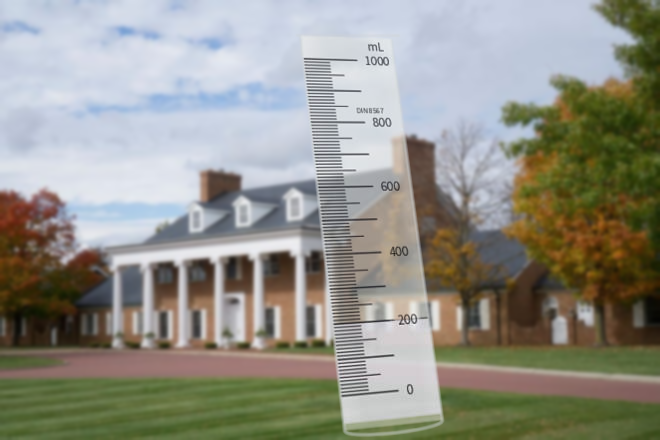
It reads {"value": 200, "unit": "mL"}
